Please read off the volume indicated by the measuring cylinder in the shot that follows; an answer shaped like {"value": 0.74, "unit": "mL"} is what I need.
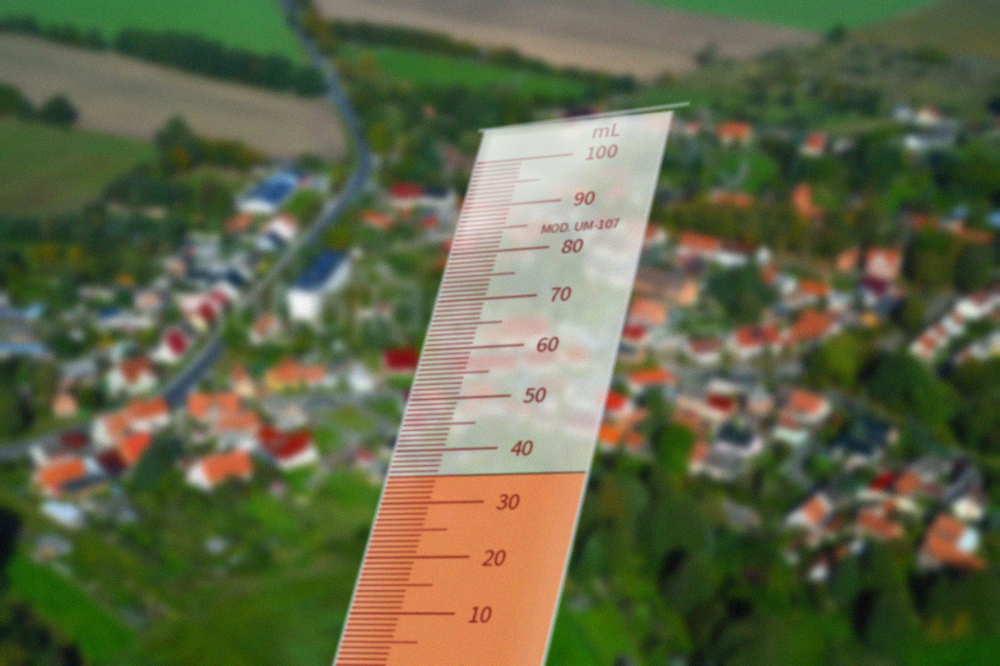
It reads {"value": 35, "unit": "mL"}
